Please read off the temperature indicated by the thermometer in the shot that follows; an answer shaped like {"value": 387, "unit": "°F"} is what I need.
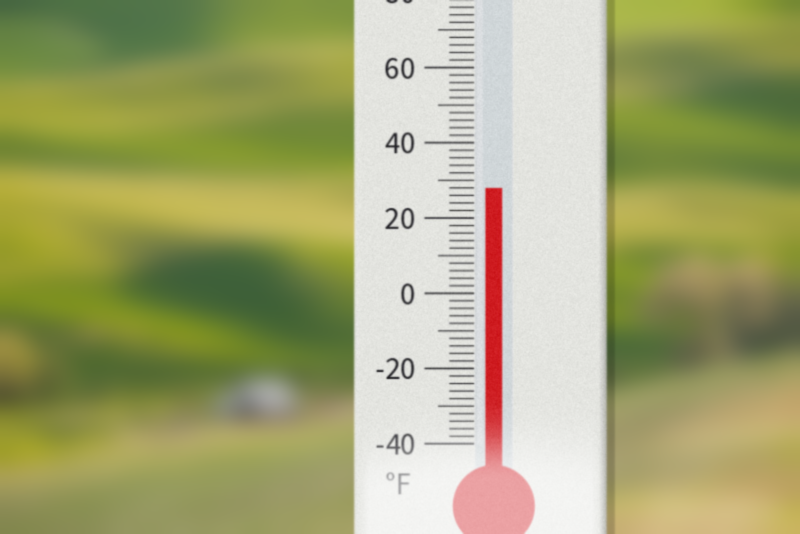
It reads {"value": 28, "unit": "°F"}
